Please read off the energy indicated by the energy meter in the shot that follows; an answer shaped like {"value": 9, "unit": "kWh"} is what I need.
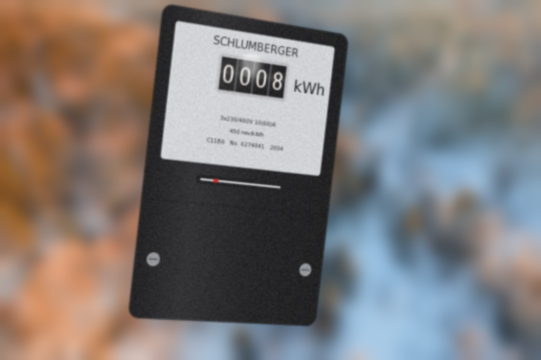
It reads {"value": 8, "unit": "kWh"}
